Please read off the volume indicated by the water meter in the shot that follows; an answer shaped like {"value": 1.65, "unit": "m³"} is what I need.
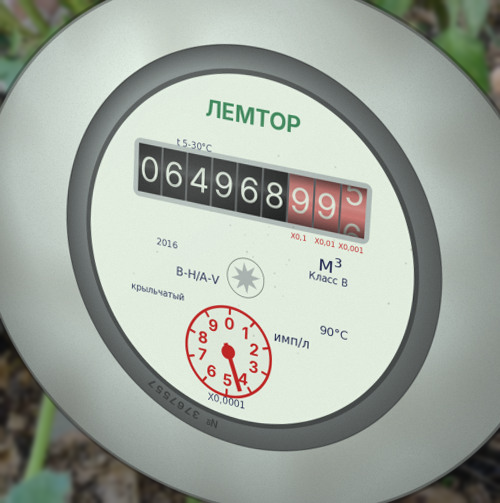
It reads {"value": 64968.9954, "unit": "m³"}
